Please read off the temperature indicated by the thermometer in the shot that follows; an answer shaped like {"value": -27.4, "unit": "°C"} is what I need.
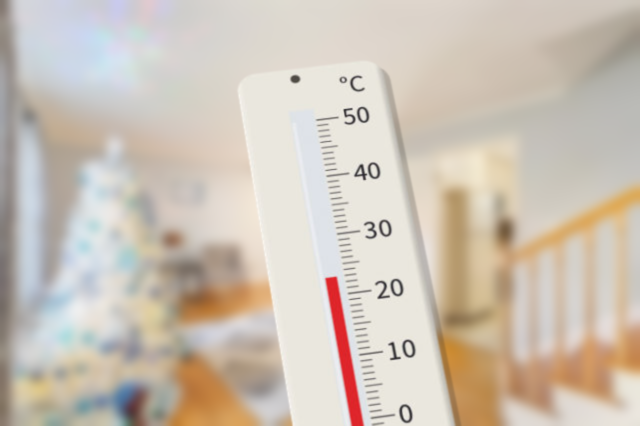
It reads {"value": 23, "unit": "°C"}
